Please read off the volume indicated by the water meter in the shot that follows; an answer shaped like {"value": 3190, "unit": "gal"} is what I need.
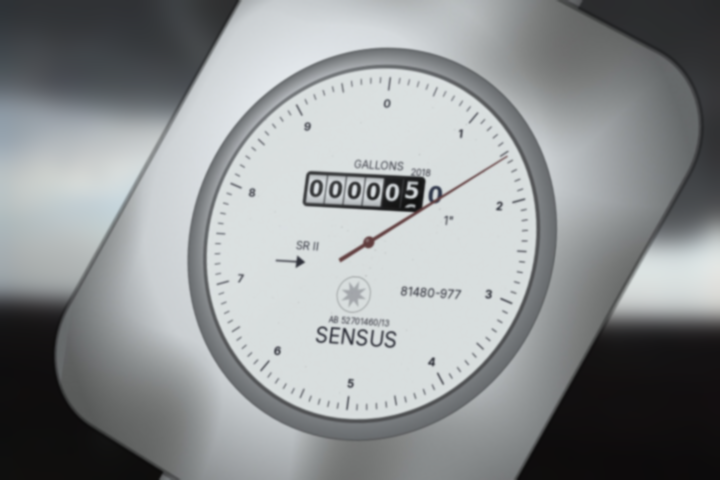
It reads {"value": 51.5, "unit": "gal"}
